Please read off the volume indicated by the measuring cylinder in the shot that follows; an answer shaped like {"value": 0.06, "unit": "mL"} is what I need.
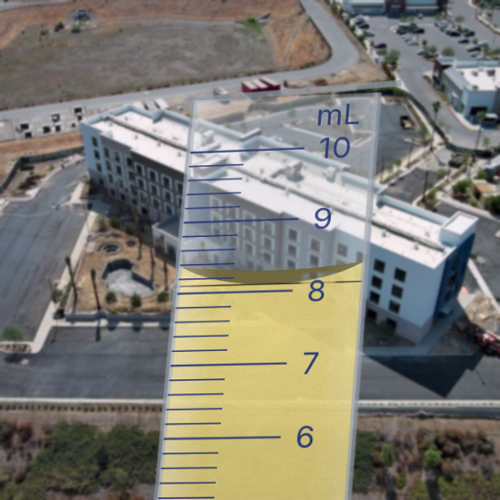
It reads {"value": 8.1, "unit": "mL"}
